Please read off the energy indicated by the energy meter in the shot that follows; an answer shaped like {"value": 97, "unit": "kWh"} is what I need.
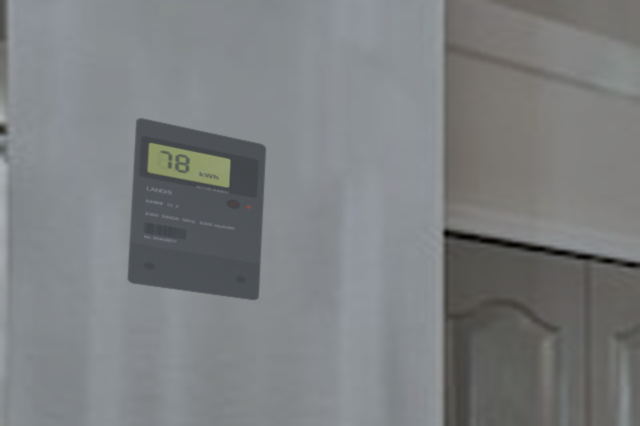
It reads {"value": 78, "unit": "kWh"}
